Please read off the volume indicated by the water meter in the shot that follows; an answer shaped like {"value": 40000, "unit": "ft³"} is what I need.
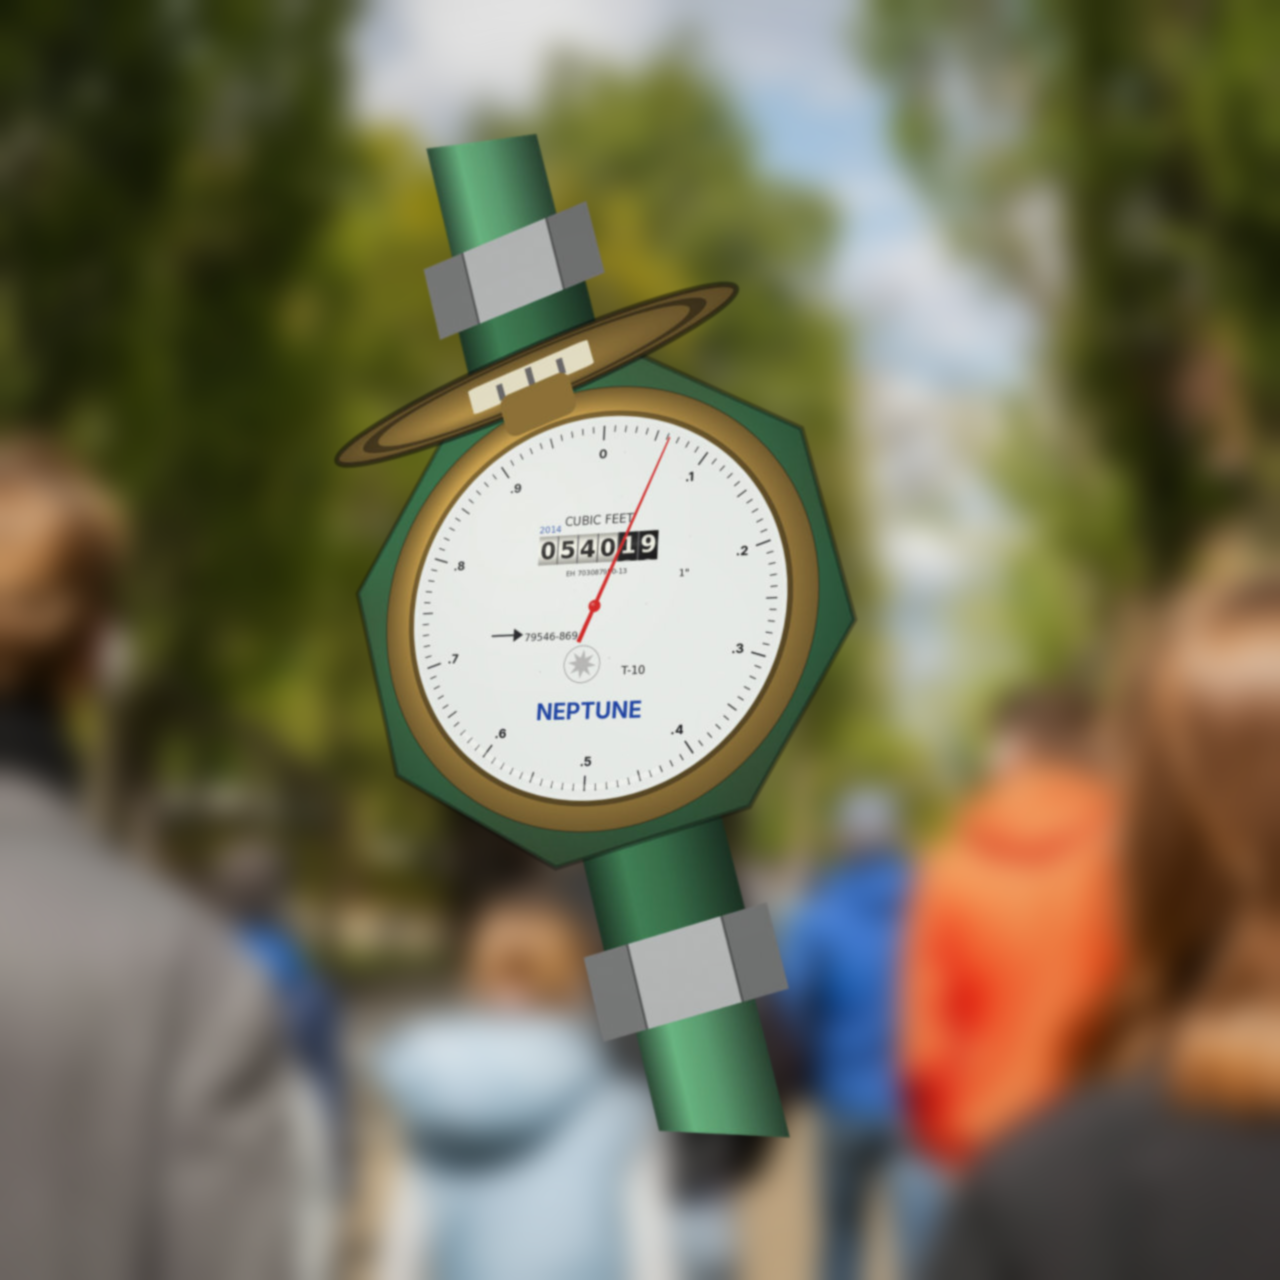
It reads {"value": 54019.06, "unit": "ft³"}
